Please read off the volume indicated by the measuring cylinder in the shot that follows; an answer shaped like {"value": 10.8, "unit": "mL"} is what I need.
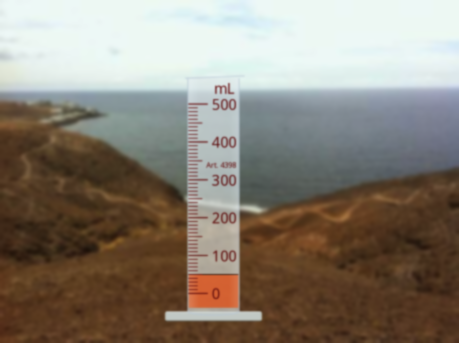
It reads {"value": 50, "unit": "mL"}
